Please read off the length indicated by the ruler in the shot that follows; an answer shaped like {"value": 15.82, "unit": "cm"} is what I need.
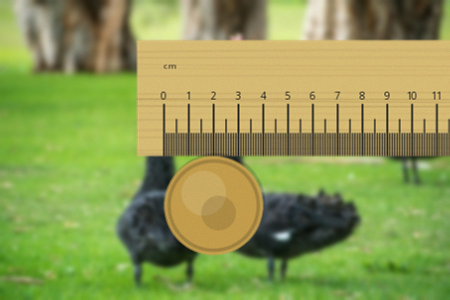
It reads {"value": 4, "unit": "cm"}
